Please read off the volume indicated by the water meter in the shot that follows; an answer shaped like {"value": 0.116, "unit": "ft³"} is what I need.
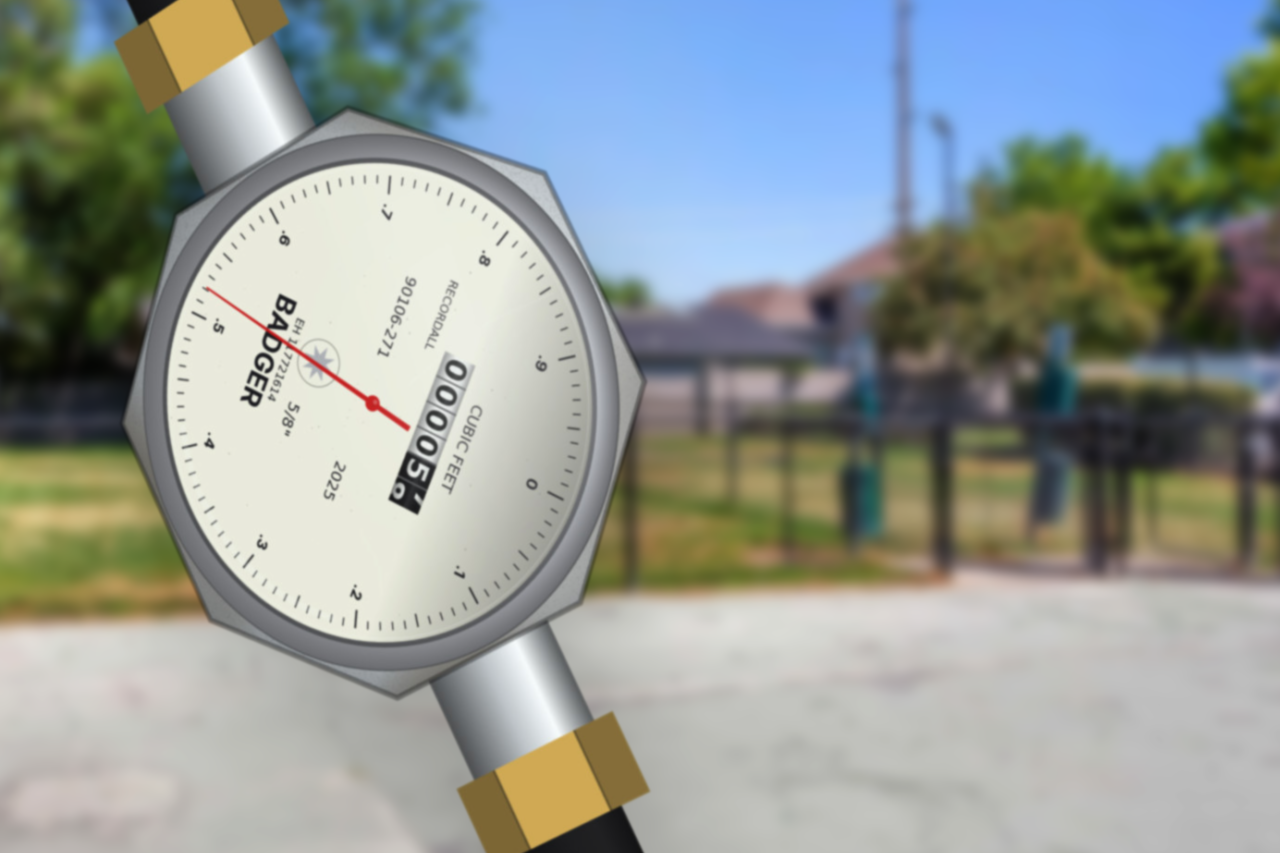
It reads {"value": 57.52, "unit": "ft³"}
